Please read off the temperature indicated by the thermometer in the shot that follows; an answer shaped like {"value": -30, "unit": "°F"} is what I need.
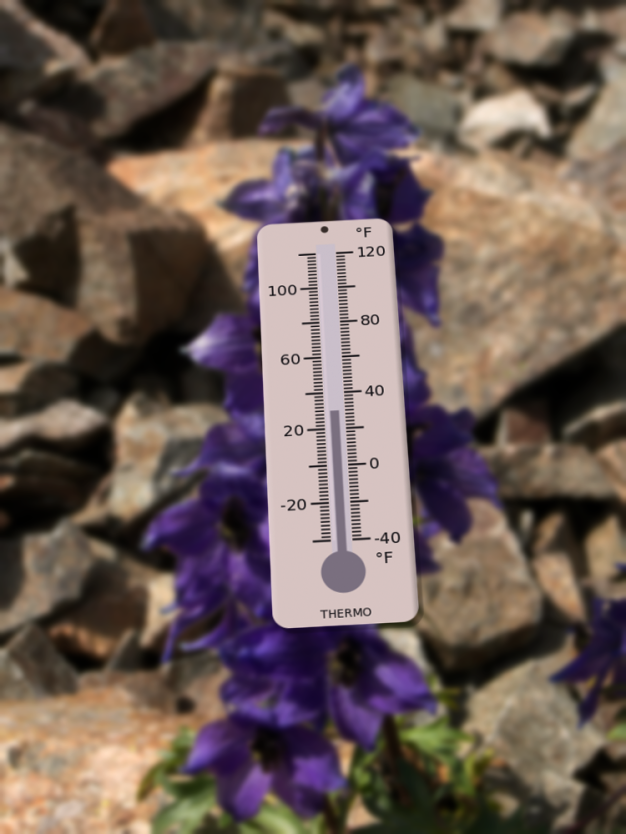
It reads {"value": 30, "unit": "°F"}
